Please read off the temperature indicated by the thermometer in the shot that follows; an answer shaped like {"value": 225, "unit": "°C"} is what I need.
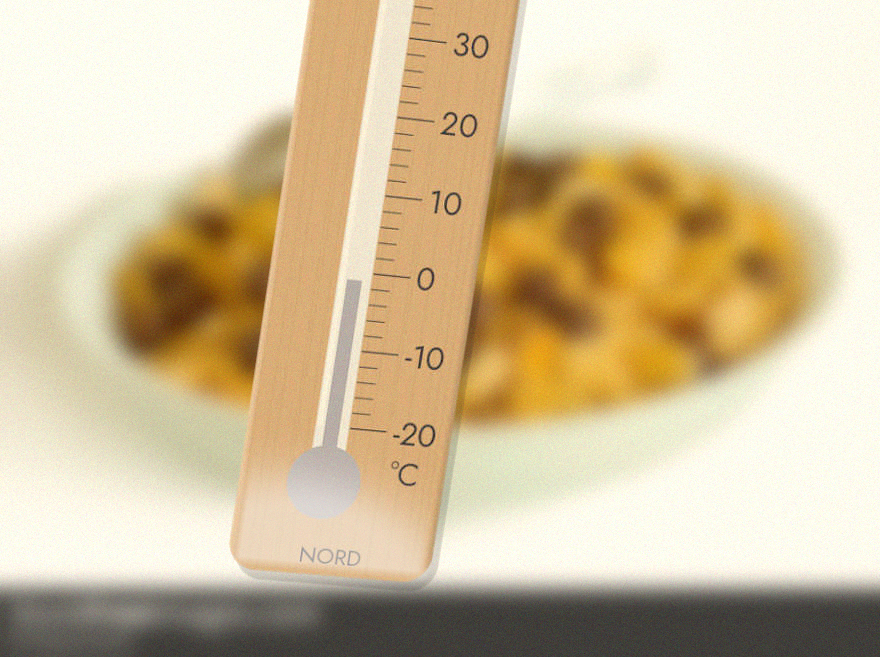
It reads {"value": -1, "unit": "°C"}
